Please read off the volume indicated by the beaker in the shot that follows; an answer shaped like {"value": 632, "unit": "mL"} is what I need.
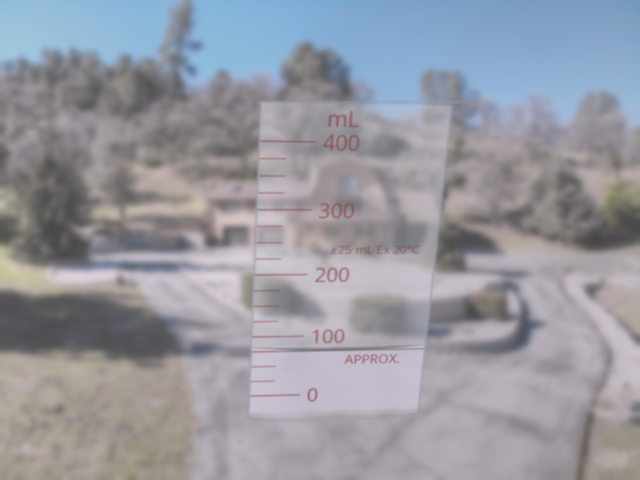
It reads {"value": 75, "unit": "mL"}
